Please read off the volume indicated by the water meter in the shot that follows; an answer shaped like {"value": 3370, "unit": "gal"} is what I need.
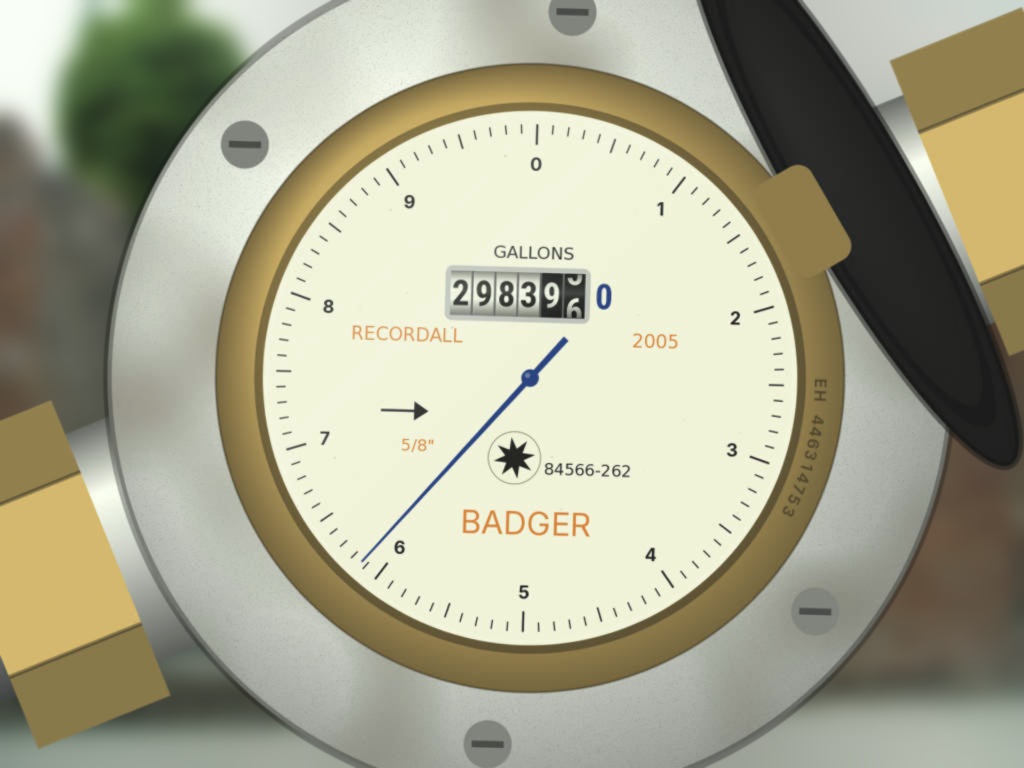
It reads {"value": 2983956.1, "unit": "gal"}
